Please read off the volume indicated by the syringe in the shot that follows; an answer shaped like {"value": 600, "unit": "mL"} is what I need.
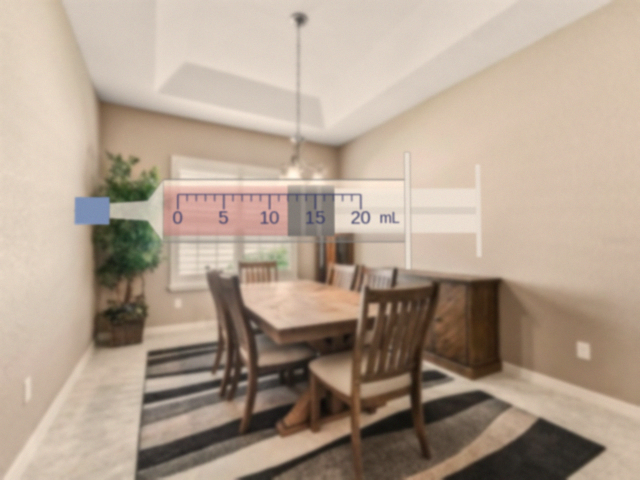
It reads {"value": 12, "unit": "mL"}
